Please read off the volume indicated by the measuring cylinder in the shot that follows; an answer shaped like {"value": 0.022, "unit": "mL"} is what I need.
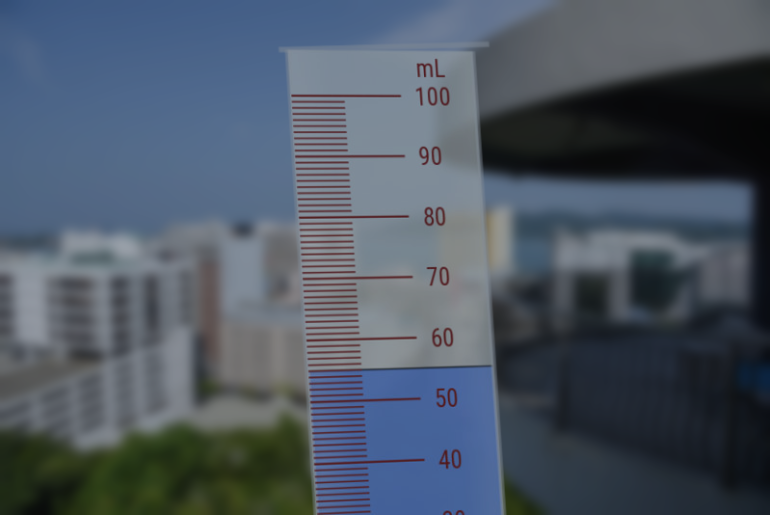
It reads {"value": 55, "unit": "mL"}
